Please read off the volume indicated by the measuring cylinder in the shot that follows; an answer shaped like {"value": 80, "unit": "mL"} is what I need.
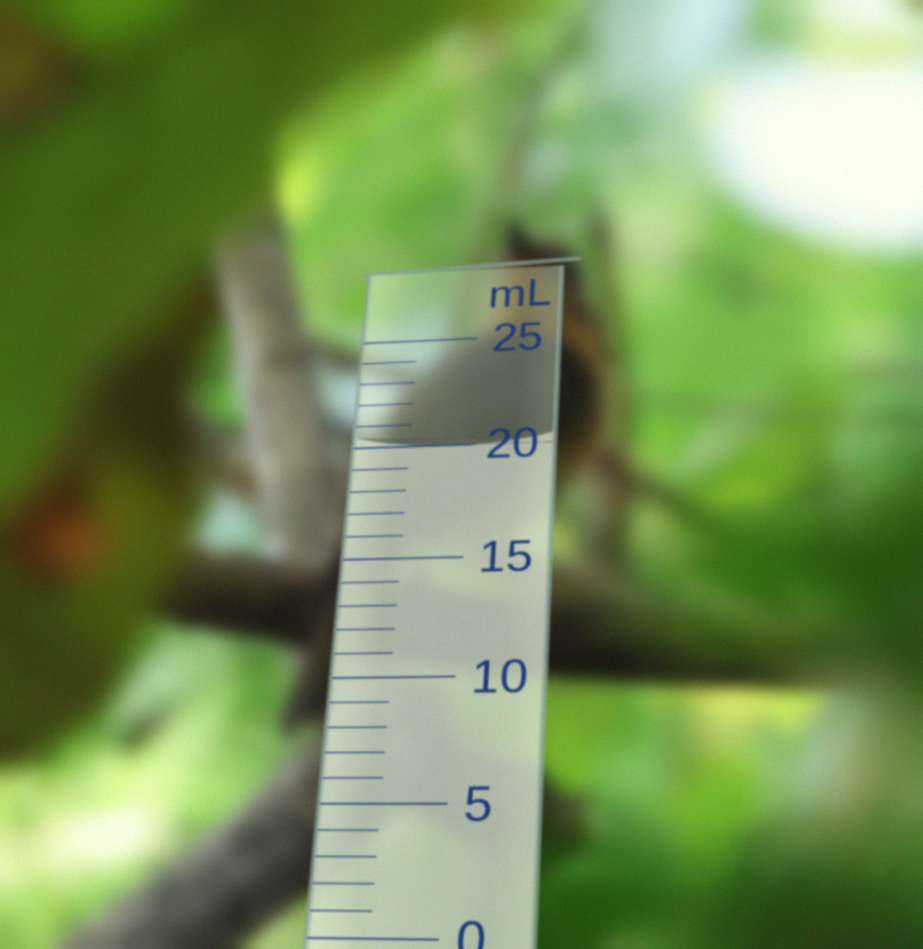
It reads {"value": 20, "unit": "mL"}
